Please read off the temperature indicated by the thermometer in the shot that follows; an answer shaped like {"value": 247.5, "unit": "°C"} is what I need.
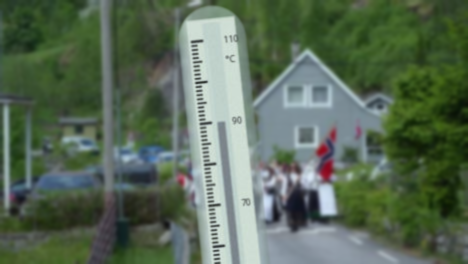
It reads {"value": 90, "unit": "°C"}
